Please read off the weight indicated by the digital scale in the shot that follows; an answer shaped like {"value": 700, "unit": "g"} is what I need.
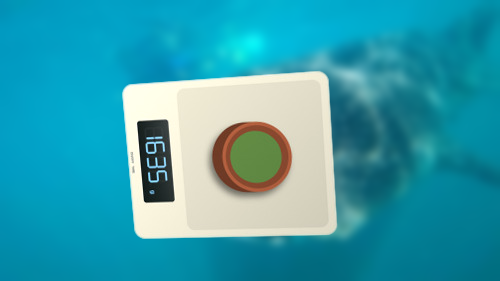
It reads {"value": 1635, "unit": "g"}
